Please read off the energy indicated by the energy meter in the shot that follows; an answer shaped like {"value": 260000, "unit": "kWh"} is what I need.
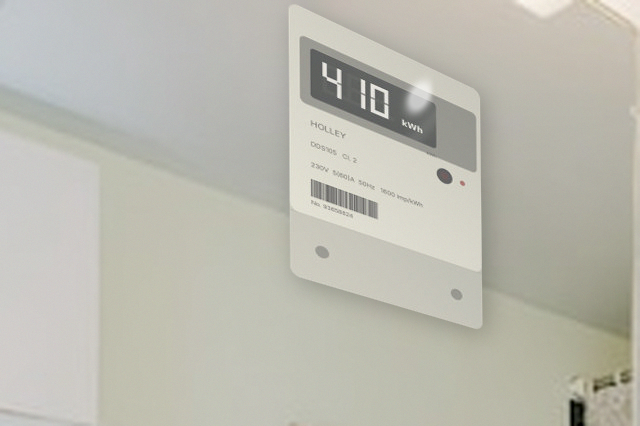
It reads {"value": 410, "unit": "kWh"}
